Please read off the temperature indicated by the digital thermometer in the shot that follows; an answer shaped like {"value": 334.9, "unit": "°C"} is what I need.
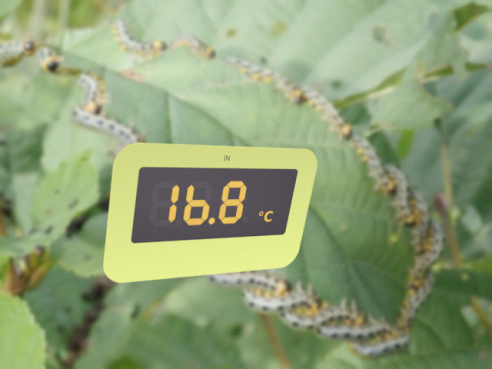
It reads {"value": 16.8, "unit": "°C"}
